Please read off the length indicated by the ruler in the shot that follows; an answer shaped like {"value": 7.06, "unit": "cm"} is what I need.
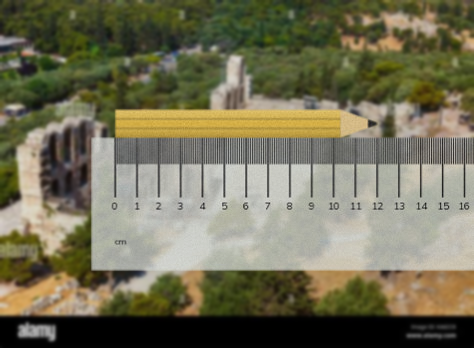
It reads {"value": 12, "unit": "cm"}
